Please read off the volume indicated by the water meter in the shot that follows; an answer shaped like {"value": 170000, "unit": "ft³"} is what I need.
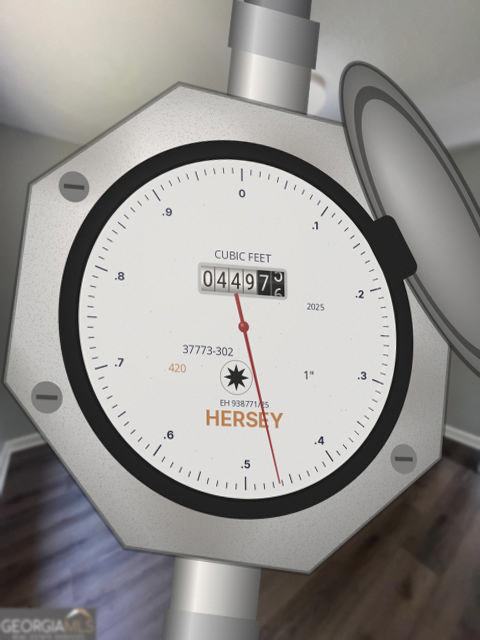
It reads {"value": 44975.46, "unit": "ft³"}
